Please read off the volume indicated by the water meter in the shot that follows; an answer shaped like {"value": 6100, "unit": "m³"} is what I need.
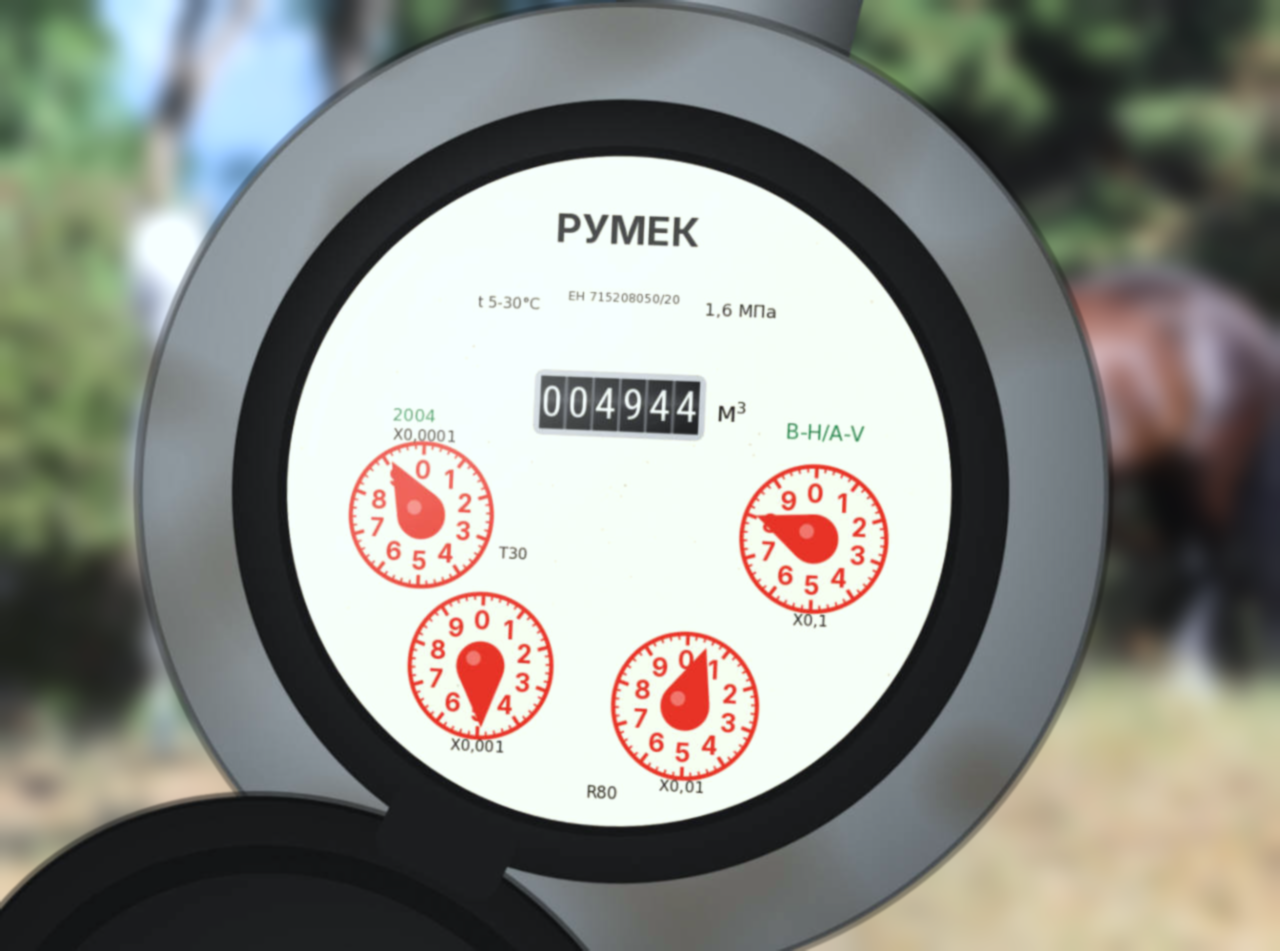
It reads {"value": 4944.8049, "unit": "m³"}
